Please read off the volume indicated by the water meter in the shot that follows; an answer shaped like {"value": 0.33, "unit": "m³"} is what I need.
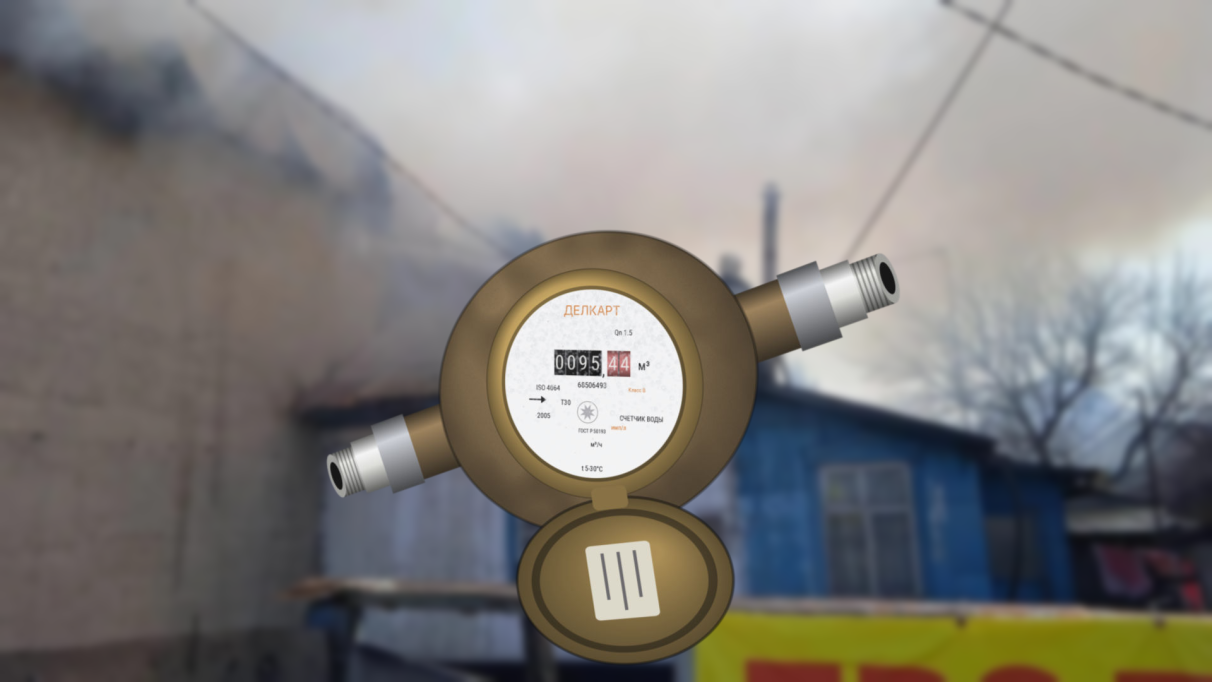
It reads {"value": 95.44, "unit": "m³"}
